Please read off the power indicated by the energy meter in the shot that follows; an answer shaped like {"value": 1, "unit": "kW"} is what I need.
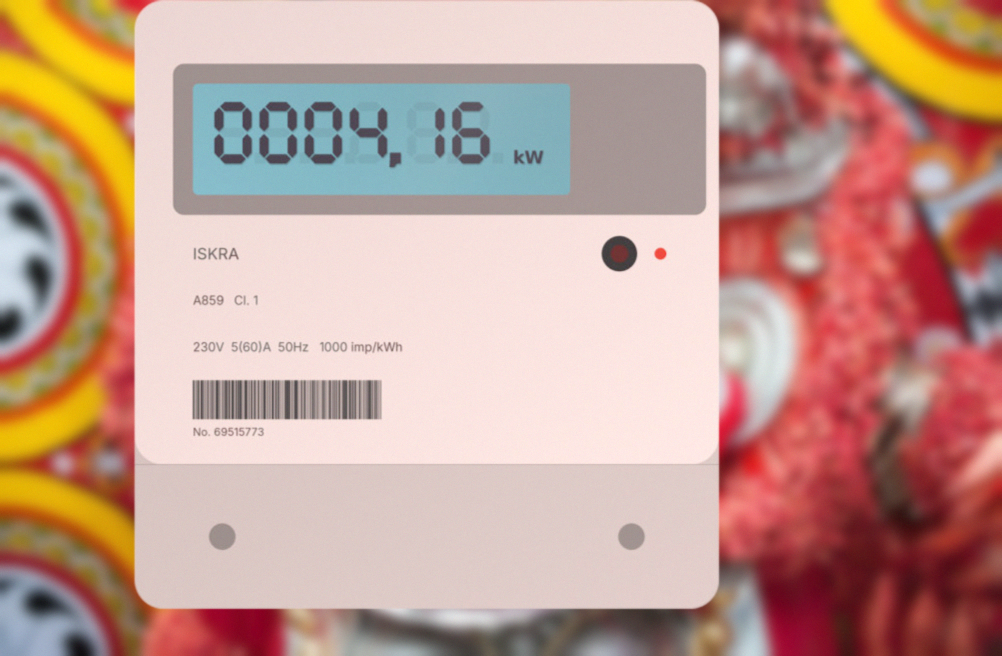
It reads {"value": 4.16, "unit": "kW"}
